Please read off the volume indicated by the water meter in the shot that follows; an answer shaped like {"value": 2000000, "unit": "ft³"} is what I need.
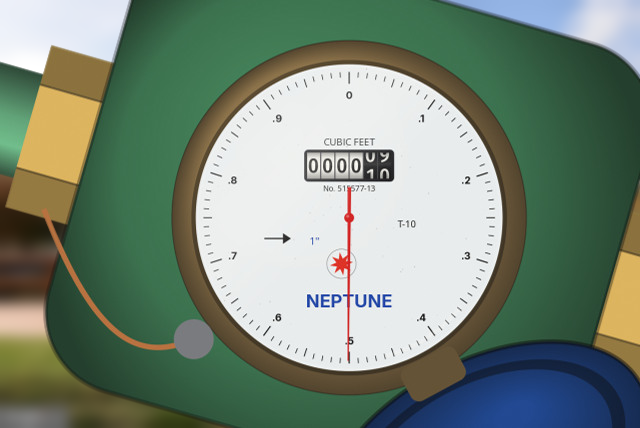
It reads {"value": 9.50, "unit": "ft³"}
